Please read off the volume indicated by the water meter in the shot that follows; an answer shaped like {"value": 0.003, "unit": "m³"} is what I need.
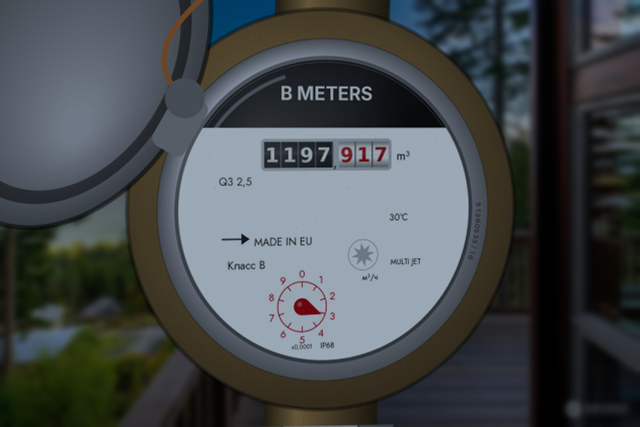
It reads {"value": 1197.9173, "unit": "m³"}
